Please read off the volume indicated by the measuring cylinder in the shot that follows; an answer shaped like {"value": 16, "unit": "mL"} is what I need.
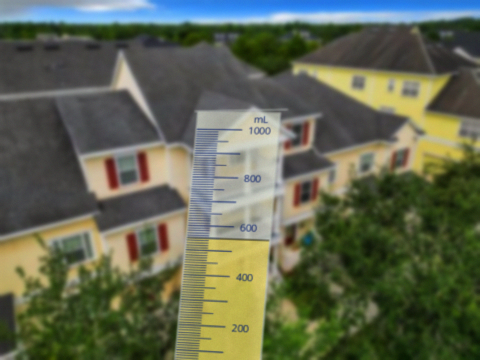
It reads {"value": 550, "unit": "mL"}
